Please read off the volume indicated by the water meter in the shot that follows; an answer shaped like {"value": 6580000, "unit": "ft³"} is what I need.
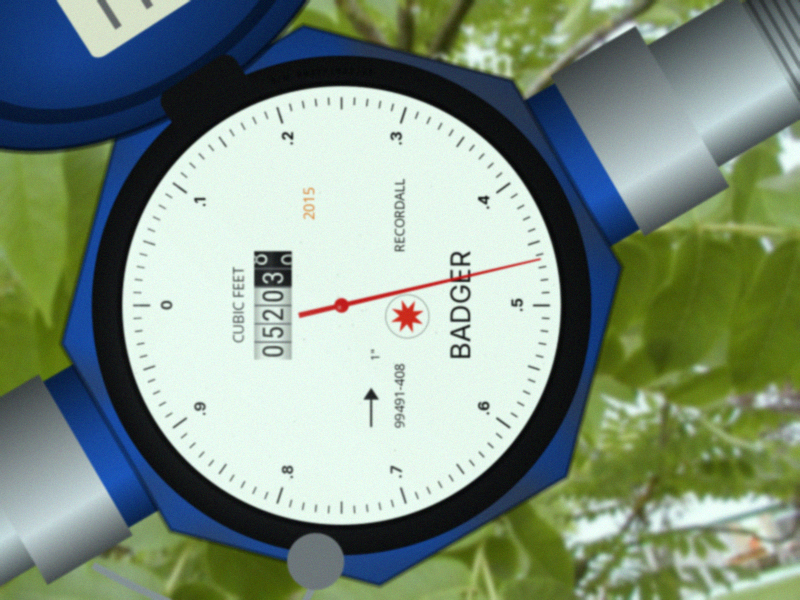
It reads {"value": 52038.46, "unit": "ft³"}
